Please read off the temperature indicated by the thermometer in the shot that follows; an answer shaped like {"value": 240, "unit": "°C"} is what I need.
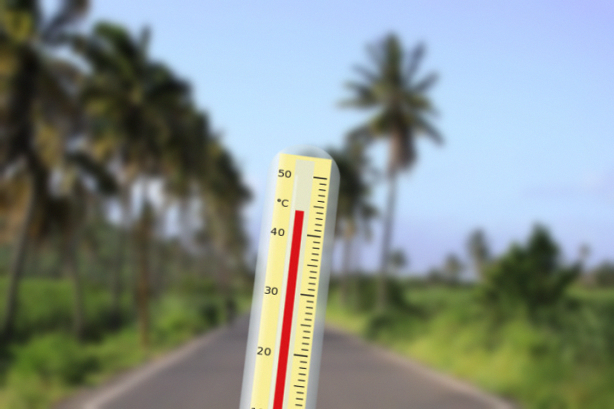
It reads {"value": 44, "unit": "°C"}
